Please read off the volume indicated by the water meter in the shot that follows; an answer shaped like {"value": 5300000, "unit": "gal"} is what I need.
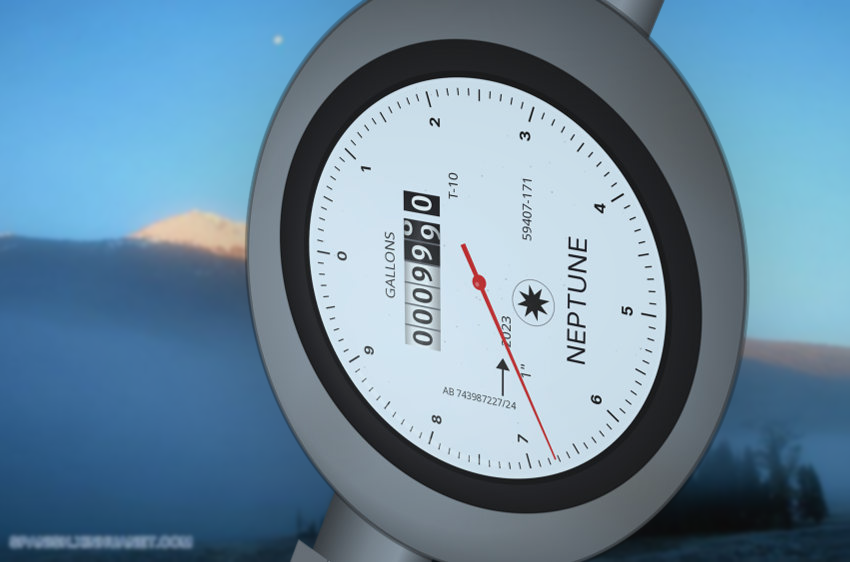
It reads {"value": 9986.7, "unit": "gal"}
